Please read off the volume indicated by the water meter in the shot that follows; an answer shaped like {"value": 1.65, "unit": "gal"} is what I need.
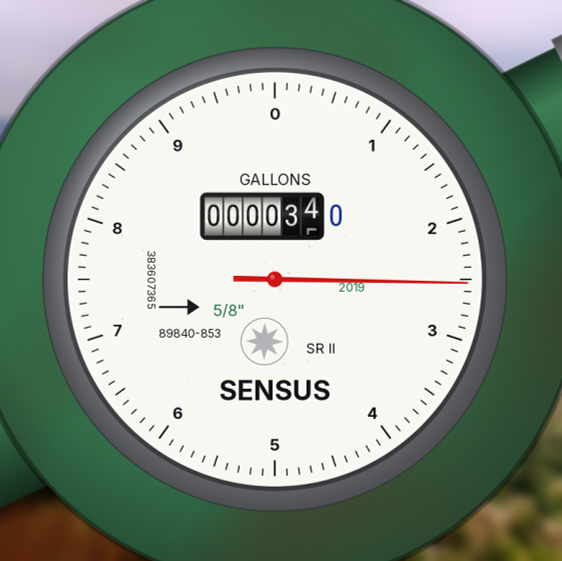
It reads {"value": 342.5, "unit": "gal"}
